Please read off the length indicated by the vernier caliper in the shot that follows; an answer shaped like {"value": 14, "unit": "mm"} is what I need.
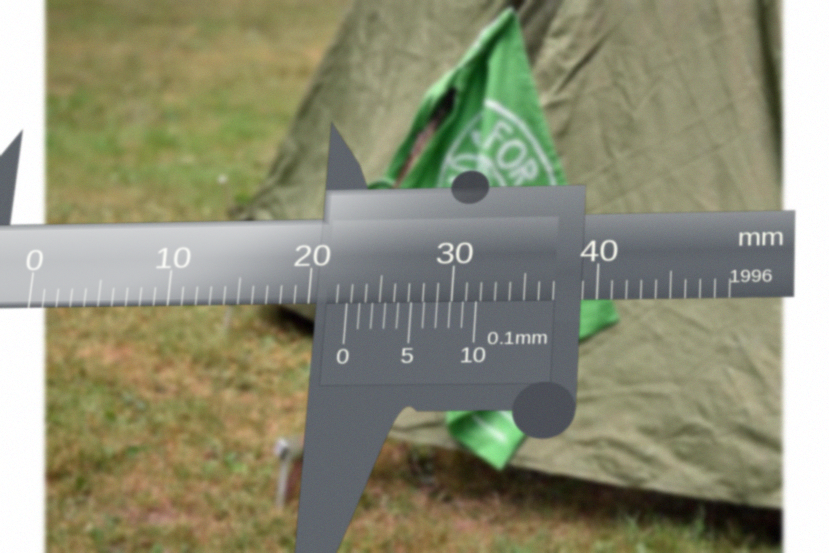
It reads {"value": 22.7, "unit": "mm"}
